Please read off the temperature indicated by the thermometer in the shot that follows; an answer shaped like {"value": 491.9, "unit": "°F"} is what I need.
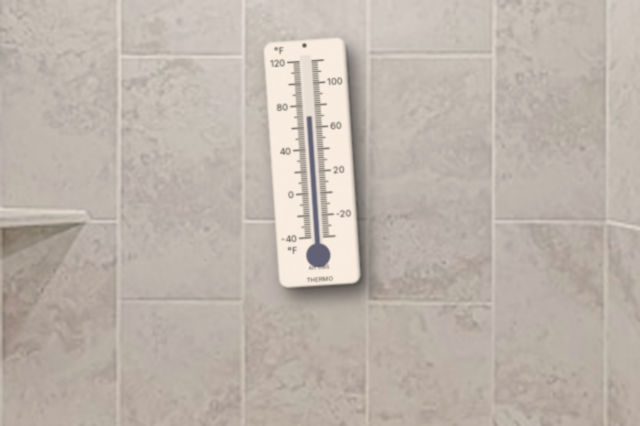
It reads {"value": 70, "unit": "°F"}
